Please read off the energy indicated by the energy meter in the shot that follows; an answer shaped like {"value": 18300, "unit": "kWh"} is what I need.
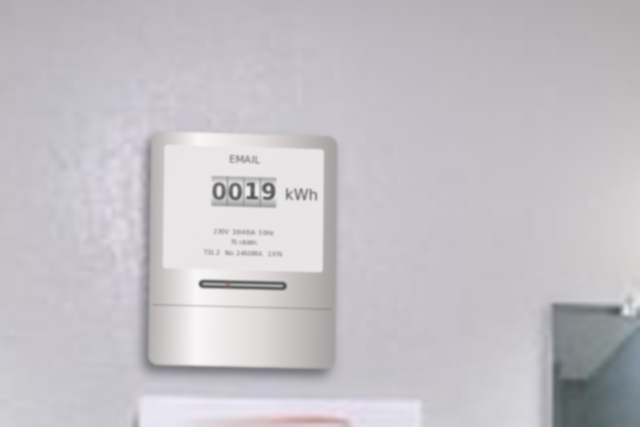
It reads {"value": 19, "unit": "kWh"}
